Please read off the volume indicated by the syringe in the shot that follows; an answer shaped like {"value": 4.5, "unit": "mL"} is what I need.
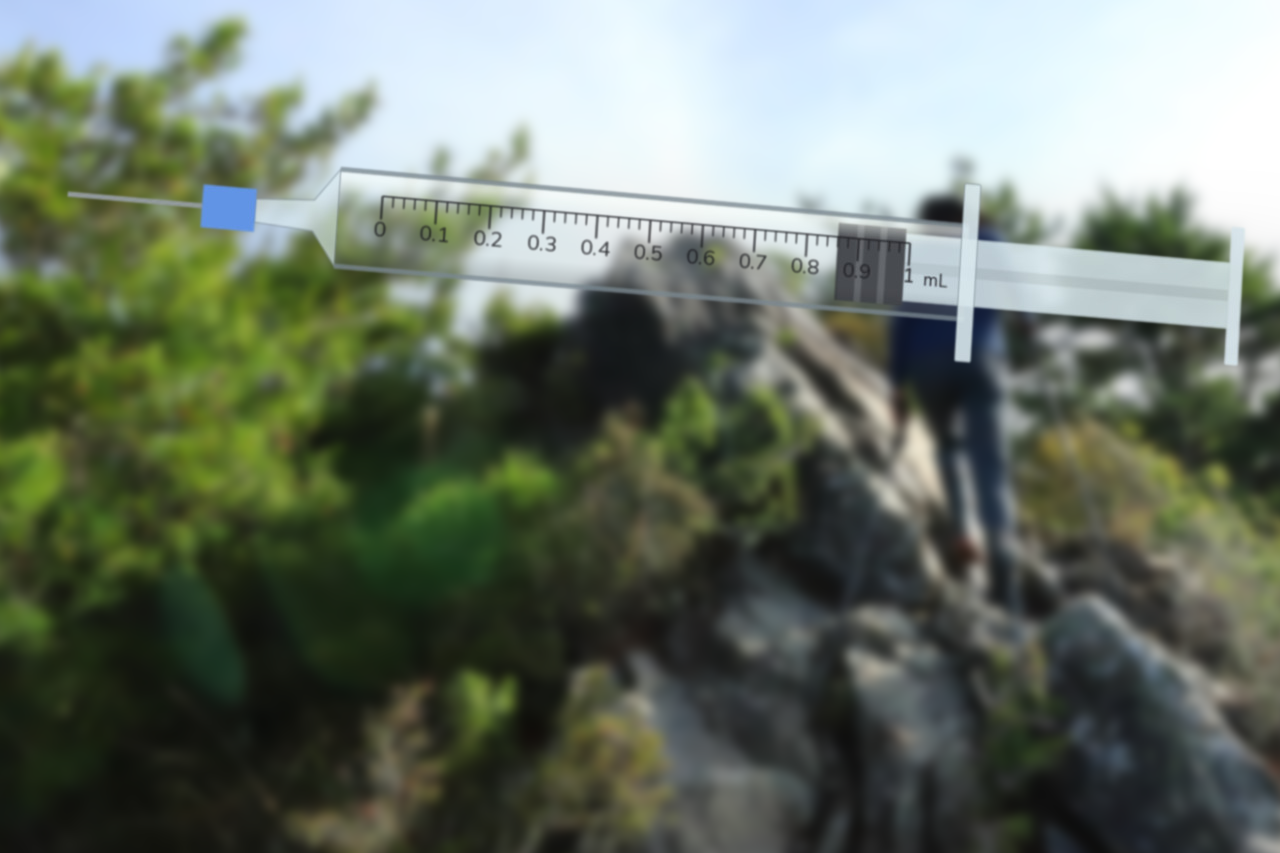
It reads {"value": 0.86, "unit": "mL"}
